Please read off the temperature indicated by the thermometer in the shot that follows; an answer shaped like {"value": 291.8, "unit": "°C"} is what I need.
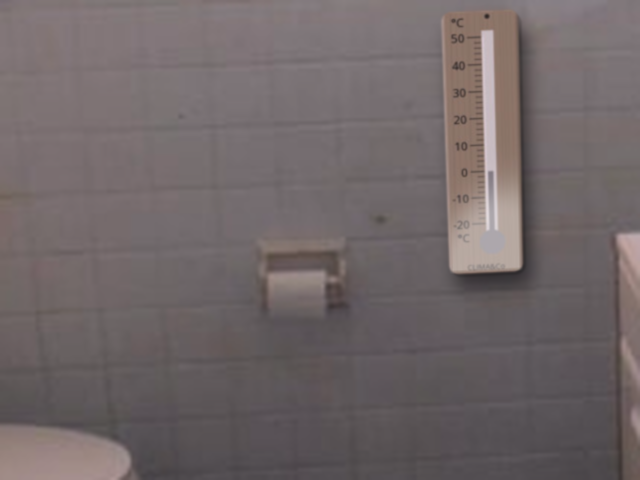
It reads {"value": 0, "unit": "°C"}
